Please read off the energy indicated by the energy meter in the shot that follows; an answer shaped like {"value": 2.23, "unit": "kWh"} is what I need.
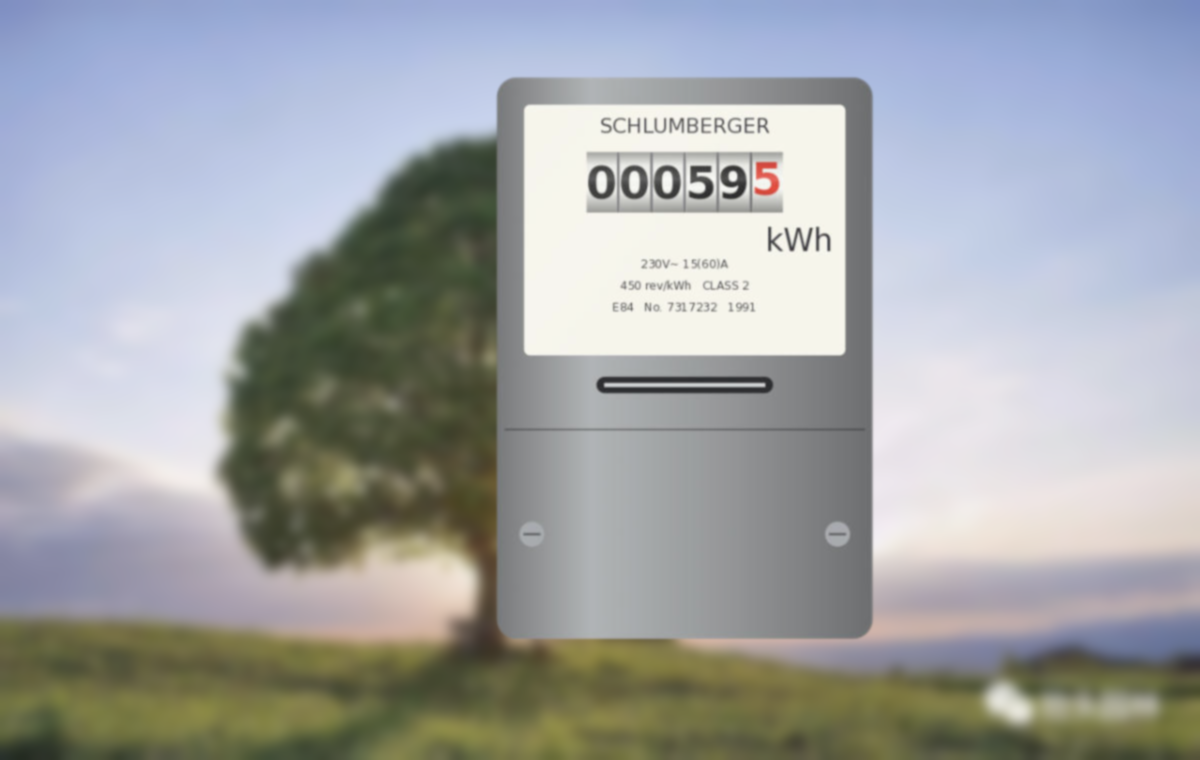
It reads {"value": 59.5, "unit": "kWh"}
